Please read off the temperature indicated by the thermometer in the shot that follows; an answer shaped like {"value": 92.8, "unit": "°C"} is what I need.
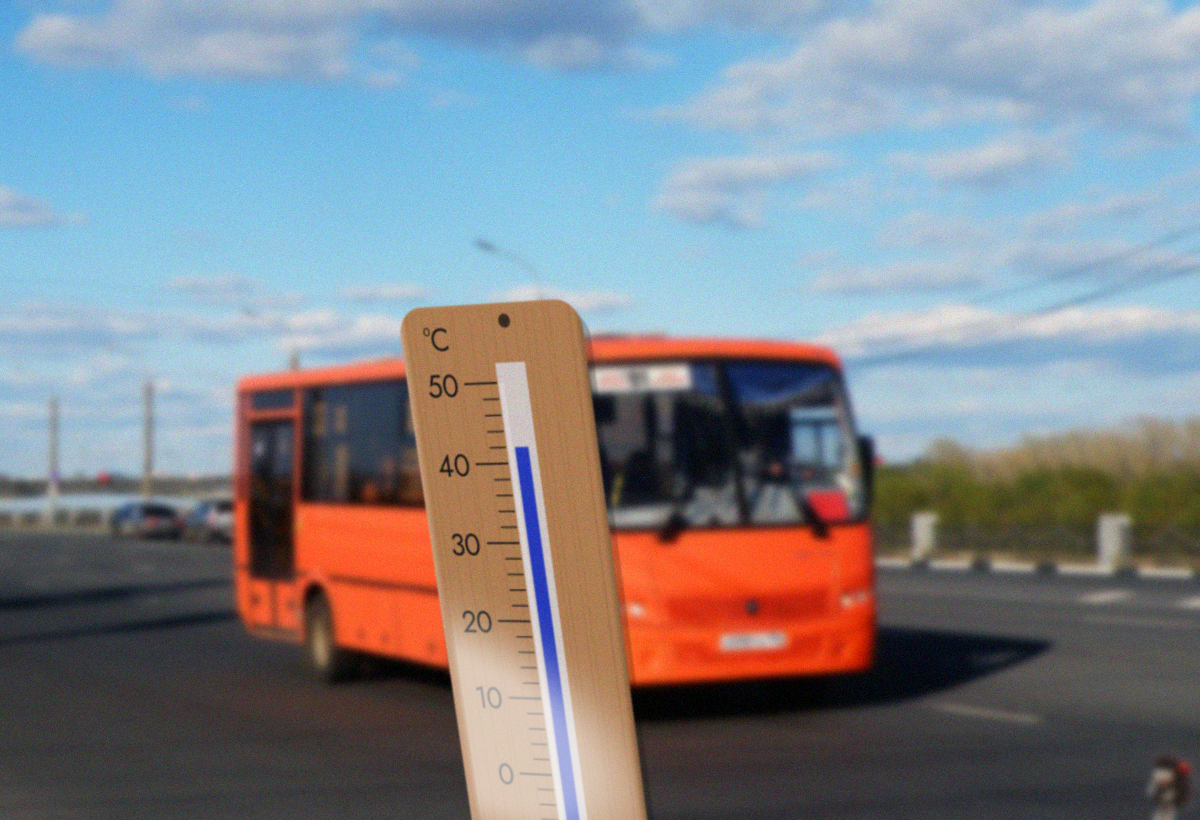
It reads {"value": 42, "unit": "°C"}
